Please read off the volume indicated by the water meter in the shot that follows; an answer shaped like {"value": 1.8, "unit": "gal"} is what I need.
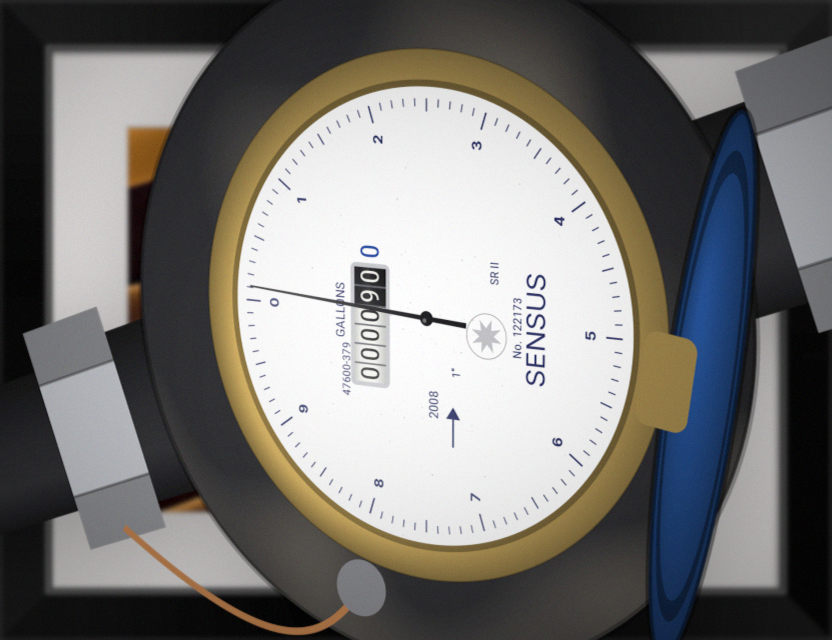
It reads {"value": 900.1, "unit": "gal"}
